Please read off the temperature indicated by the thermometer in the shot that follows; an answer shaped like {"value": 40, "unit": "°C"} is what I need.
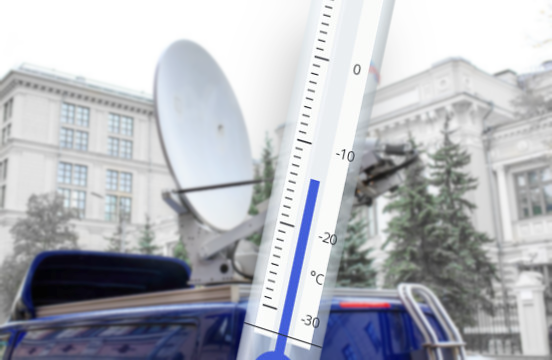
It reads {"value": -14, "unit": "°C"}
